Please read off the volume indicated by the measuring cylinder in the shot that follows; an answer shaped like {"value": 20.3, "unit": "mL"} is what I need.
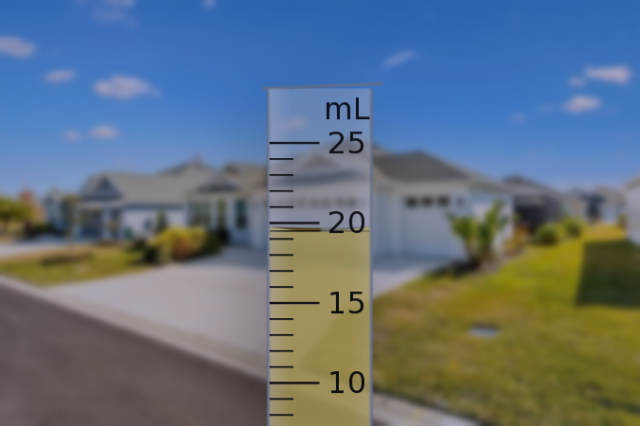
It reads {"value": 19.5, "unit": "mL"}
